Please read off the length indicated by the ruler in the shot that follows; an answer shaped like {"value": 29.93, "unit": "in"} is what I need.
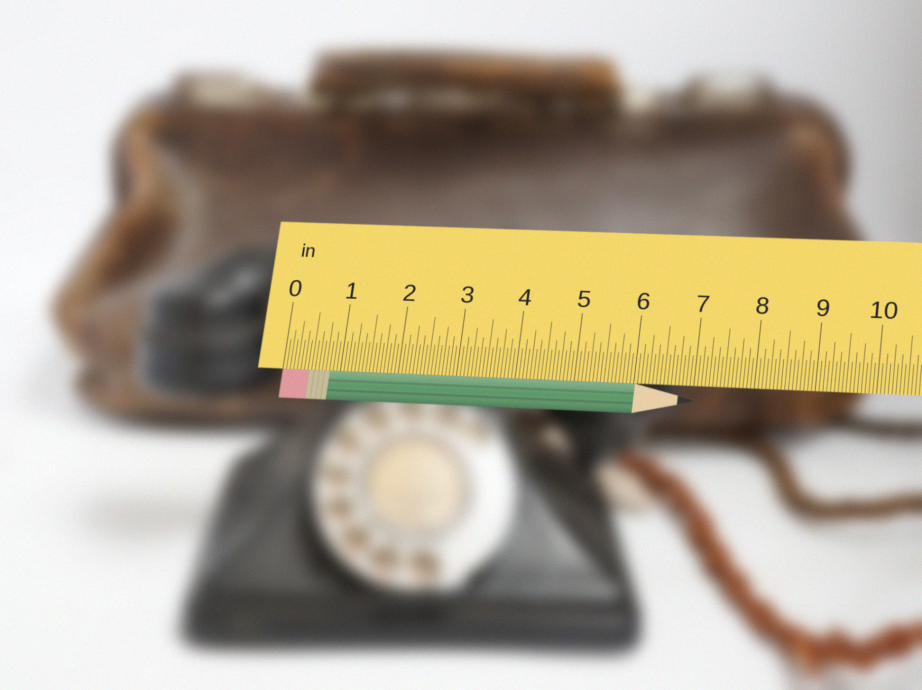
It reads {"value": 7, "unit": "in"}
